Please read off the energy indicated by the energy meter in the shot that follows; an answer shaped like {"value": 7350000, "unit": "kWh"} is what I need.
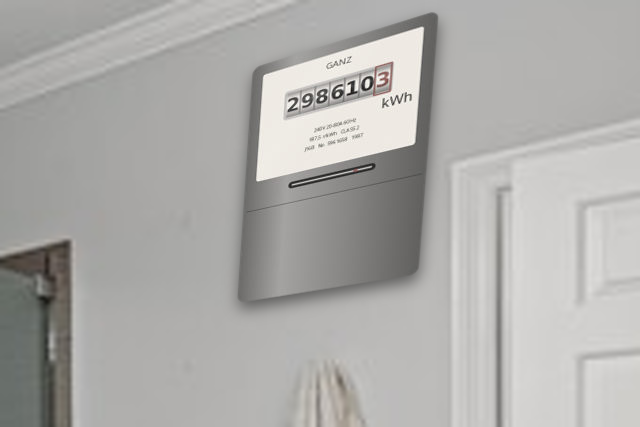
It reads {"value": 298610.3, "unit": "kWh"}
